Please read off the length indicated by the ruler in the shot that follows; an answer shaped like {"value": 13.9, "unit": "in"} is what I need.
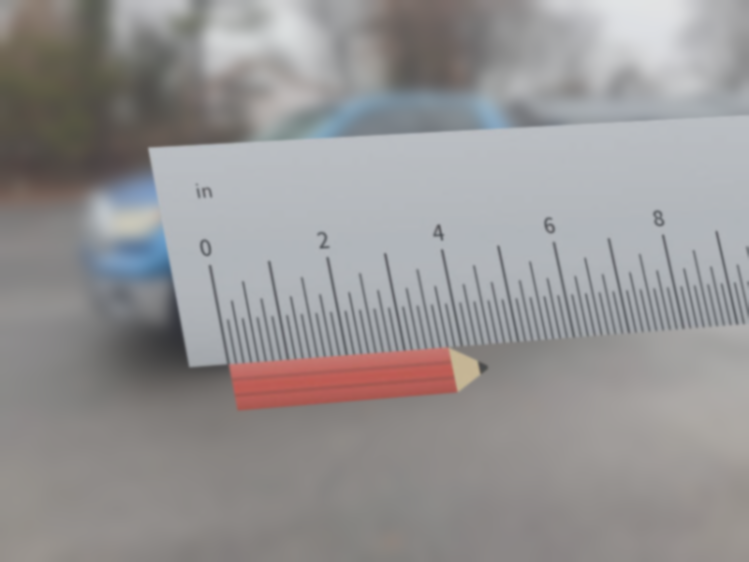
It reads {"value": 4.375, "unit": "in"}
